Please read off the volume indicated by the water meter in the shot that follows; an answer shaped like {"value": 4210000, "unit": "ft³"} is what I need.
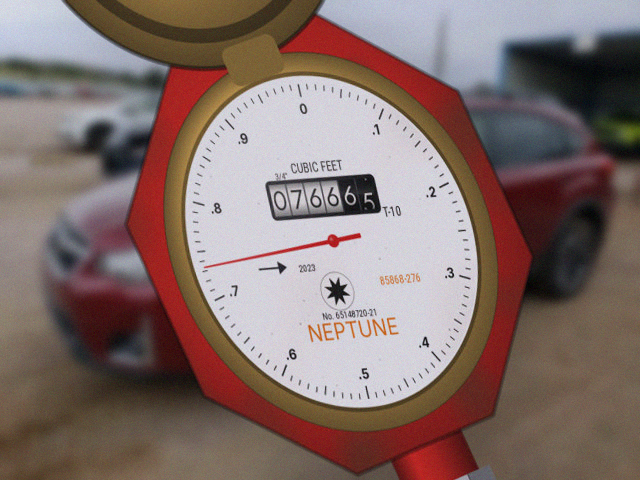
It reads {"value": 76664.73, "unit": "ft³"}
